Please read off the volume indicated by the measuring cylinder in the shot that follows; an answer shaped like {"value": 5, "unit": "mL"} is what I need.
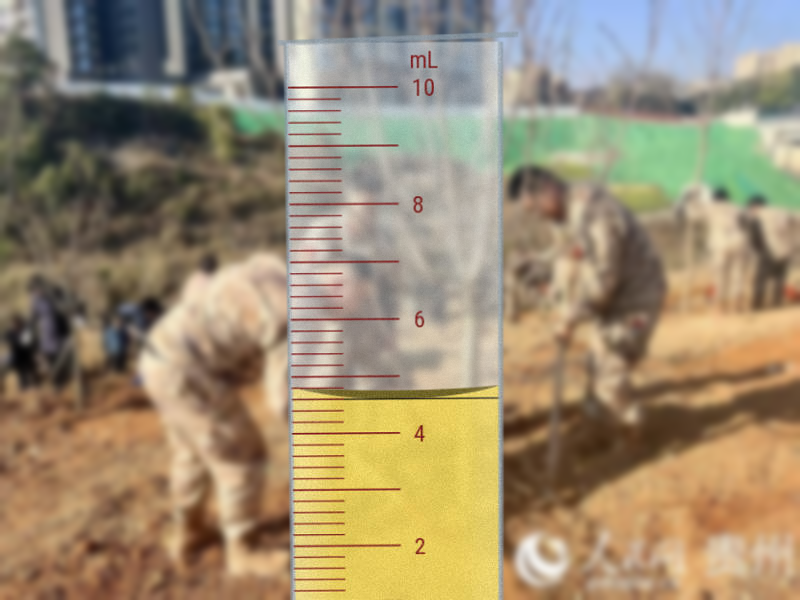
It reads {"value": 4.6, "unit": "mL"}
